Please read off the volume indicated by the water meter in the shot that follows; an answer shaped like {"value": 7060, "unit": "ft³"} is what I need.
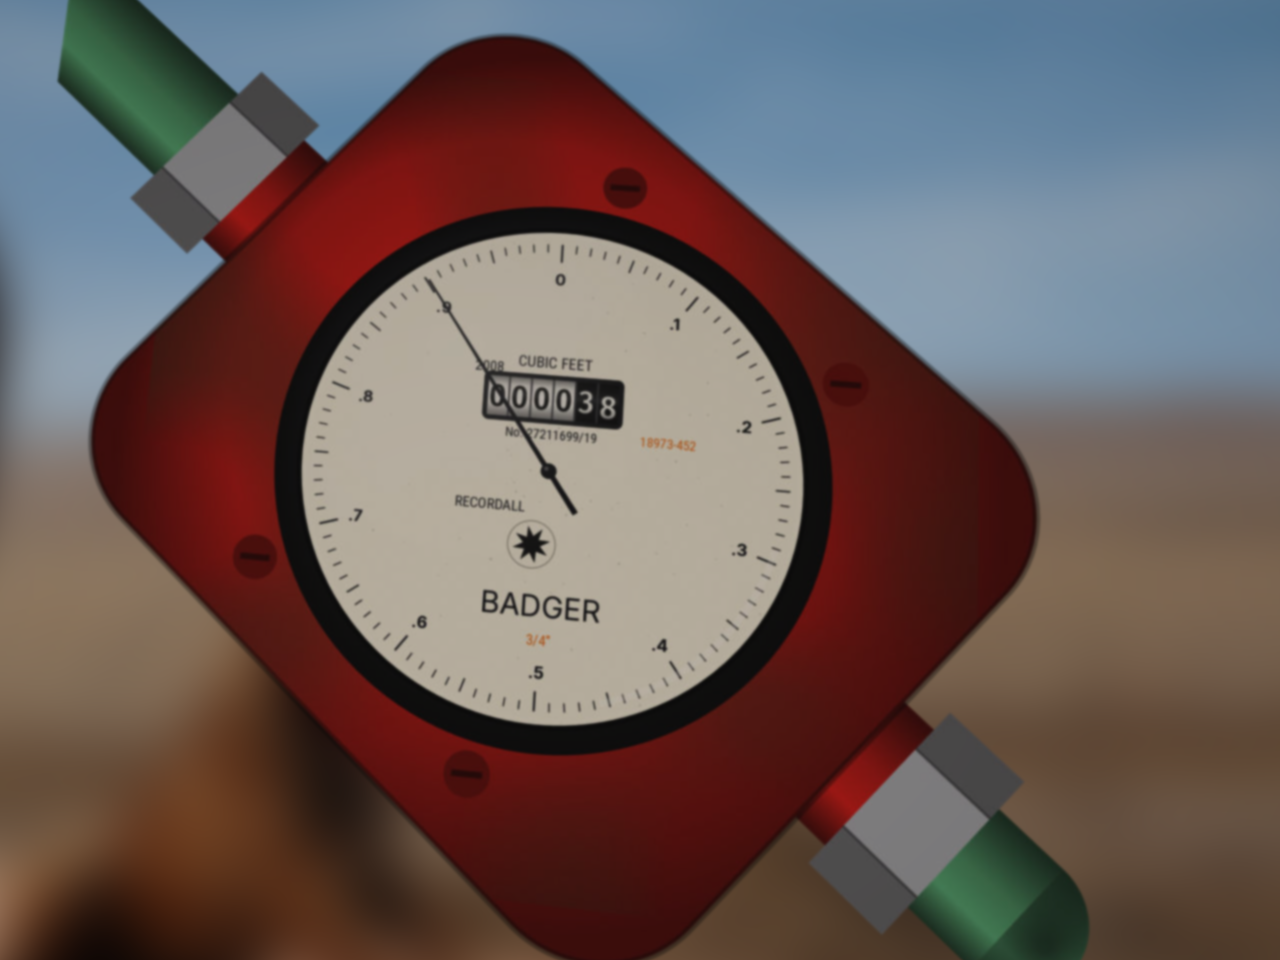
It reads {"value": 37.90, "unit": "ft³"}
